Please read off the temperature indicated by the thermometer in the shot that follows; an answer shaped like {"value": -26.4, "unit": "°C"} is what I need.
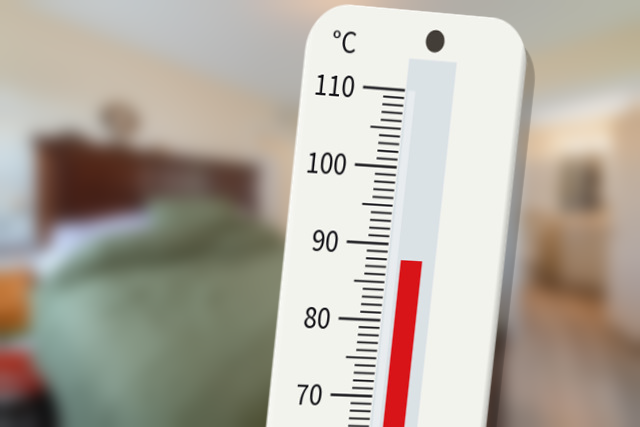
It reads {"value": 88, "unit": "°C"}
